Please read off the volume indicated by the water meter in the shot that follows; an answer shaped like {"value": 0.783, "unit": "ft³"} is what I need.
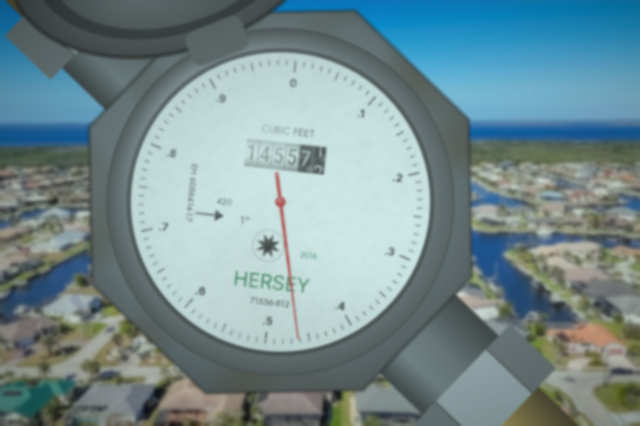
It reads {"value": 145571.46, "unit": "ft³"}
